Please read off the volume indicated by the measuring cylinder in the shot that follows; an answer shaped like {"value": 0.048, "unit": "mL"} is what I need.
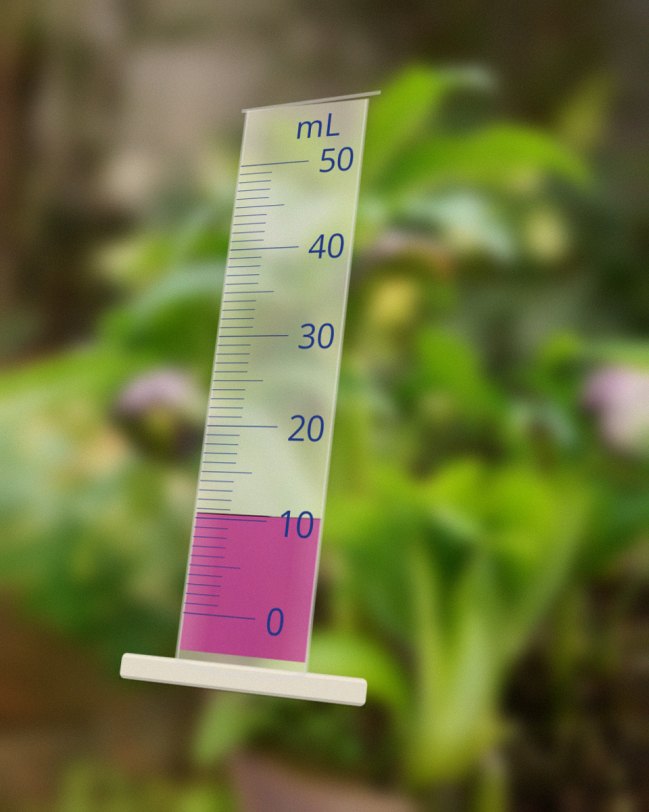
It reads {"value": 10.5, "unit": "mL"}
